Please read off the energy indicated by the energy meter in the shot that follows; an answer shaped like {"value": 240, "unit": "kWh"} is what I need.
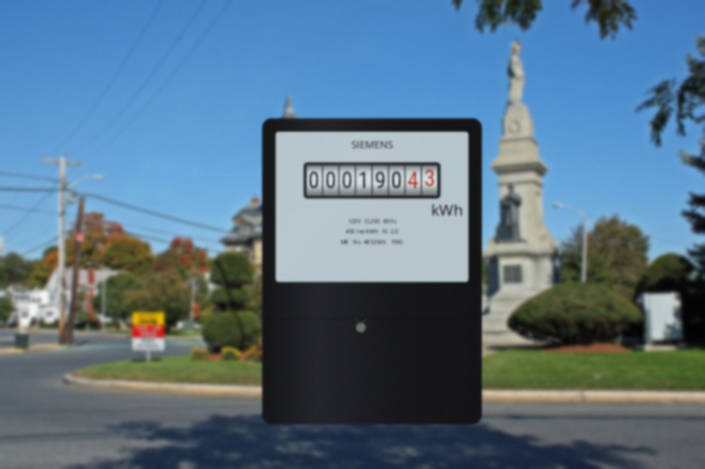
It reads {"value": 190.43, "unit": "kWh"}
